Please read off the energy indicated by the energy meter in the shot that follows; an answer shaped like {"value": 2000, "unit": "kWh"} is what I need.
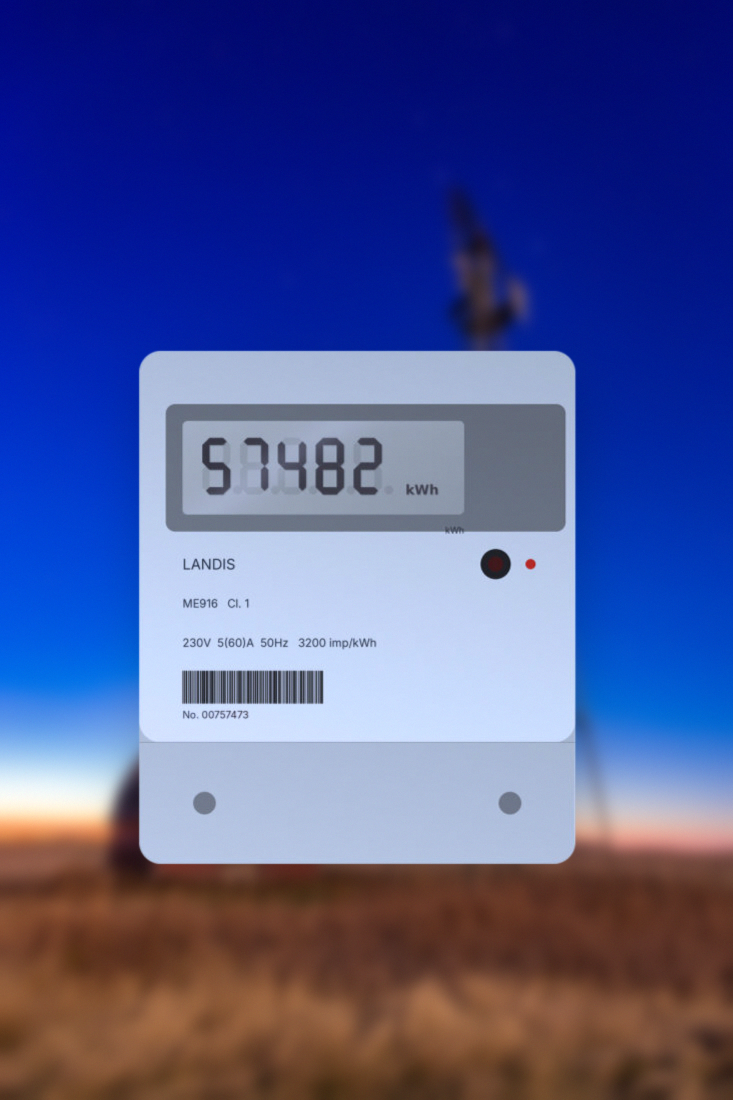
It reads {"value": 57482, "unit": "kWh"}
